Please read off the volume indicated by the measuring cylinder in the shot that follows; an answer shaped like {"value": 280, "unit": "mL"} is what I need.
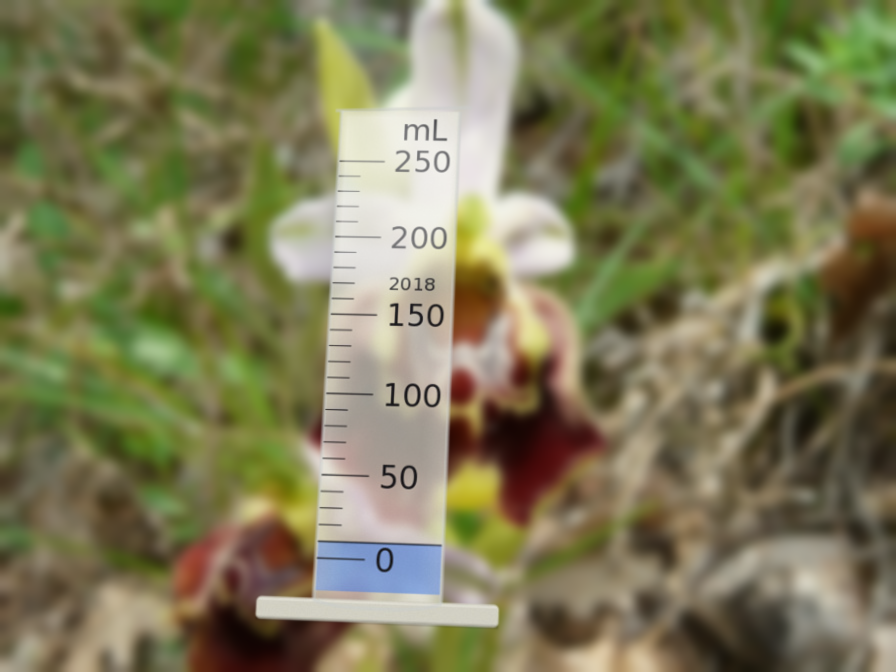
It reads {"value": 10, "unit": "mL"}
